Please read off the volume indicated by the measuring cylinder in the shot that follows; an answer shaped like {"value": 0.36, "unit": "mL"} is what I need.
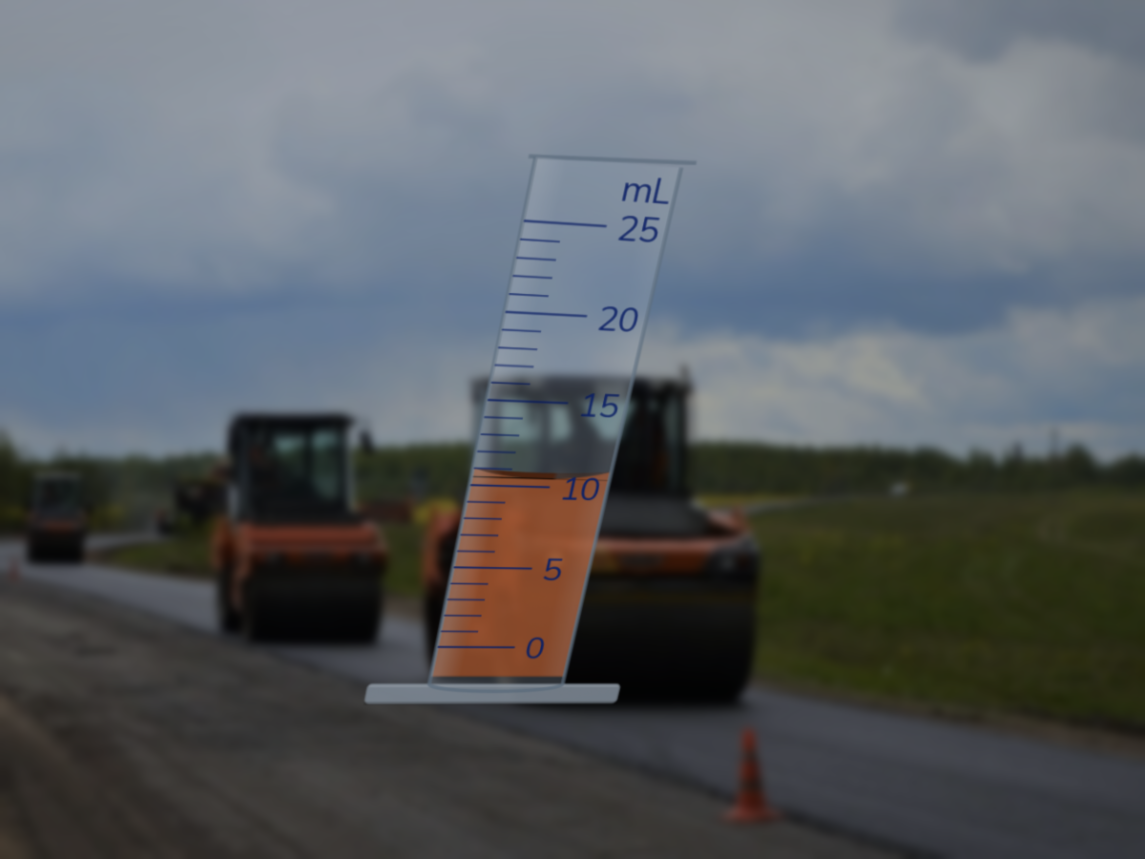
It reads {"value": 10.5, "unit": "mL"}
